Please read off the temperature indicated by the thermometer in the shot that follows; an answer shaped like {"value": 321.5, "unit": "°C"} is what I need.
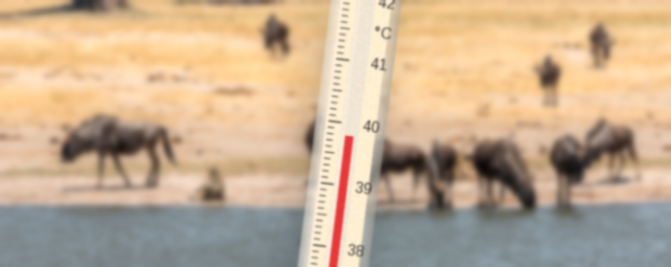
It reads {"value": 39.8, "unit": "°C"}
